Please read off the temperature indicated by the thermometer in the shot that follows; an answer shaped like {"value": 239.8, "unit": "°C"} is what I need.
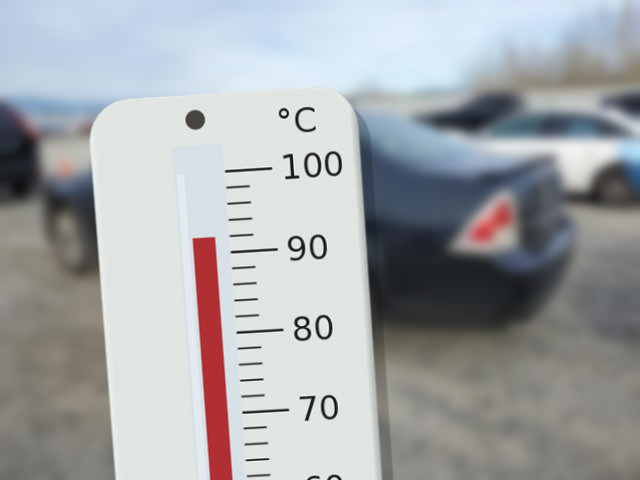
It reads {"value": 92, "unit": "°C"}
